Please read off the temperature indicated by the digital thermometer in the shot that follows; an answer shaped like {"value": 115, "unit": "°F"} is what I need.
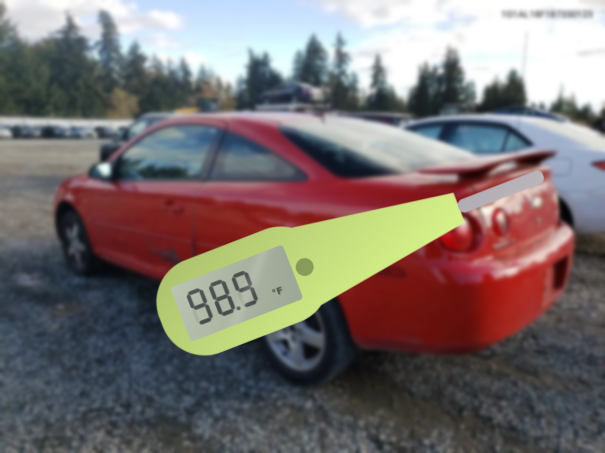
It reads {"value": 98.9, "unit": "°F"}
